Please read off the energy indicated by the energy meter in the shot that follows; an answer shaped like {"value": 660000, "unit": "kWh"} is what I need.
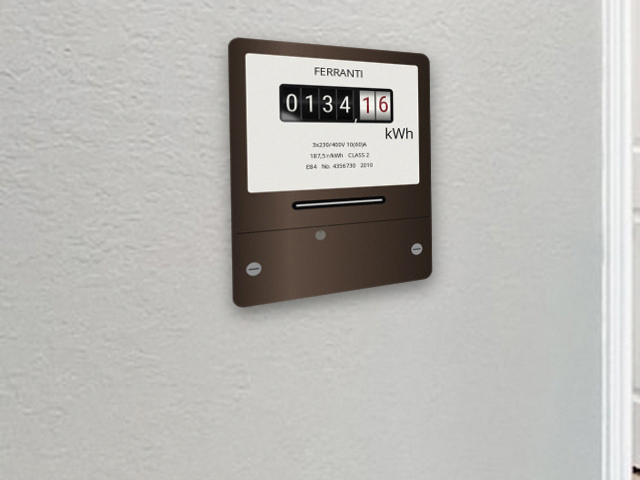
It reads {"value": 134.16, "unit": "kWh"}
